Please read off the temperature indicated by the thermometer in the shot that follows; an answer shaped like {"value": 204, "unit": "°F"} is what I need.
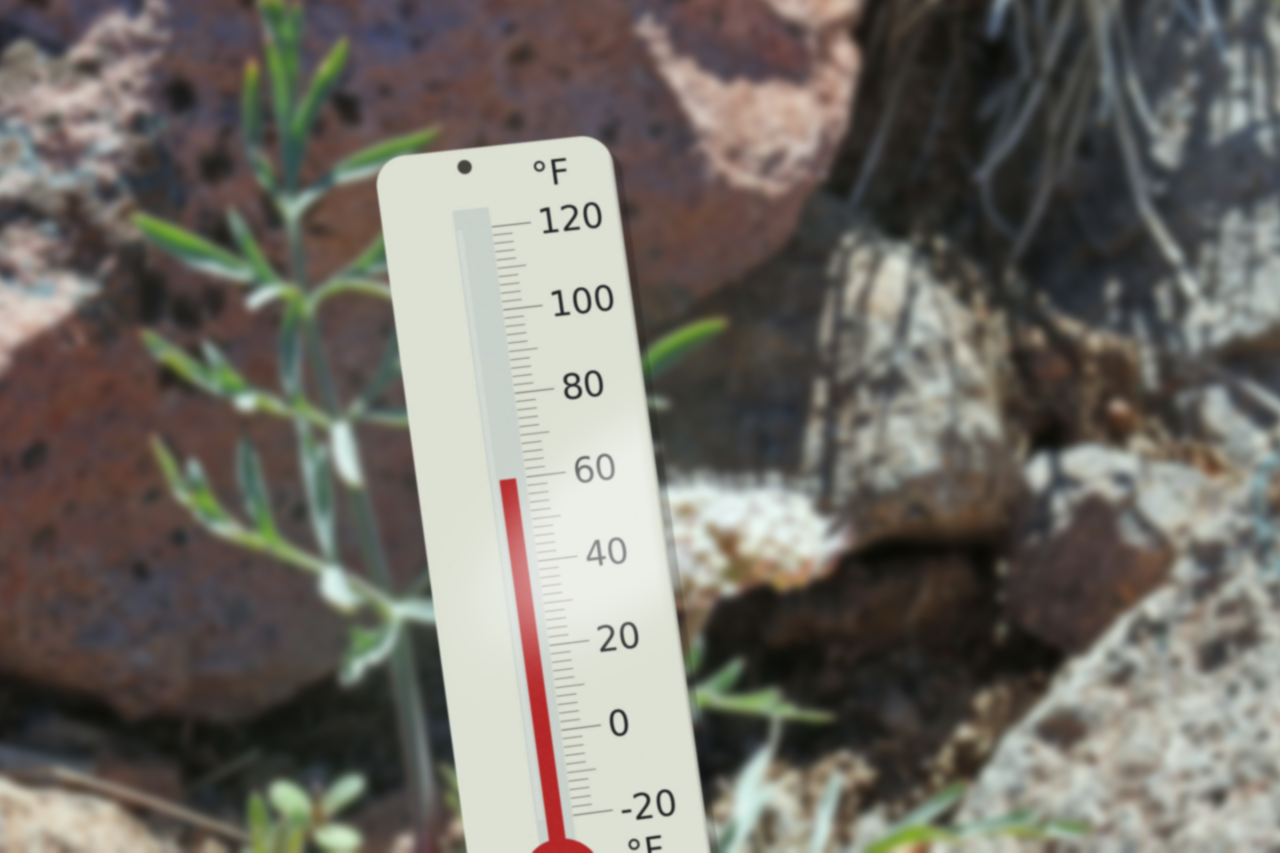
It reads {"value": 60, "unit": "°F"}
